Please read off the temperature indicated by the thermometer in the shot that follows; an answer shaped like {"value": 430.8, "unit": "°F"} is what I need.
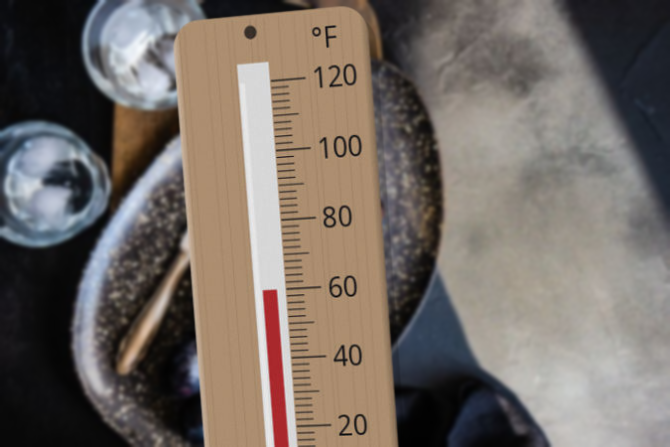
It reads {"value": 60, "unit": "°F"}
